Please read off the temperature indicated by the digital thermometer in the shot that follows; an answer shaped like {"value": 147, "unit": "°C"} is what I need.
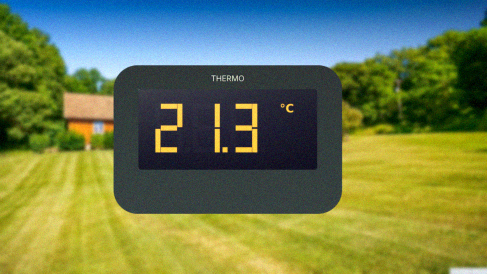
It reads {"value": 21.3, "unit": "°C"}
